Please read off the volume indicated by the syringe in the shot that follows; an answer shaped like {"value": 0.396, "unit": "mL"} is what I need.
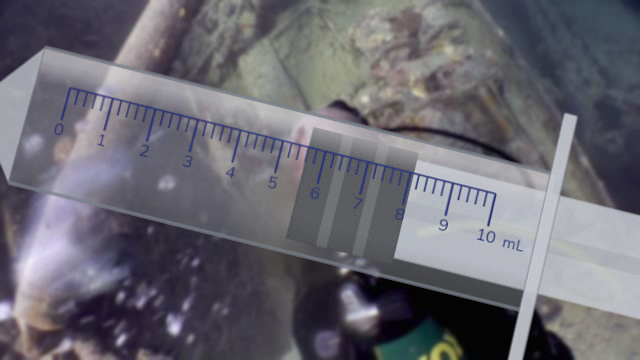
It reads {"value": 5.6, "unit": "mL"}
